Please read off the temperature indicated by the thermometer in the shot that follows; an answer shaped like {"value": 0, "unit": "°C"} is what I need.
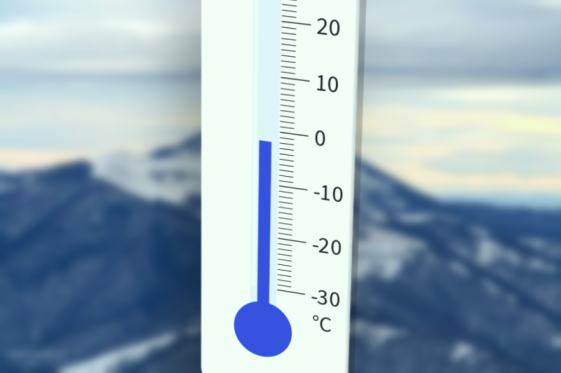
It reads {"value": -2, "unit": "°C"}
